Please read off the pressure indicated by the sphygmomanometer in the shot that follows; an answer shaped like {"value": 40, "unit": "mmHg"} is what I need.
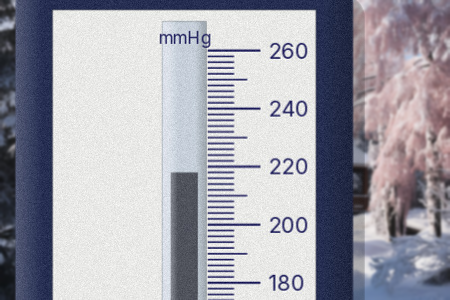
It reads {"value": 218, "unit": "mmHg"}
